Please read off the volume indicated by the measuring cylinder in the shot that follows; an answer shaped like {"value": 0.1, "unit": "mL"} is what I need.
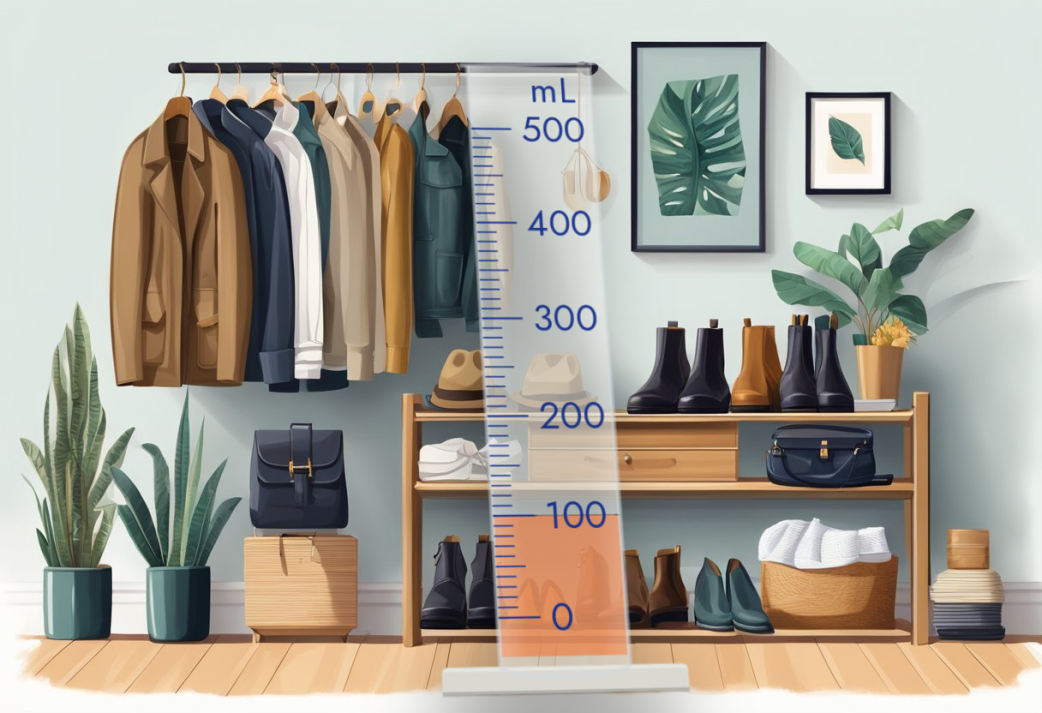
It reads {"value": 100, "unit": "mL"}
